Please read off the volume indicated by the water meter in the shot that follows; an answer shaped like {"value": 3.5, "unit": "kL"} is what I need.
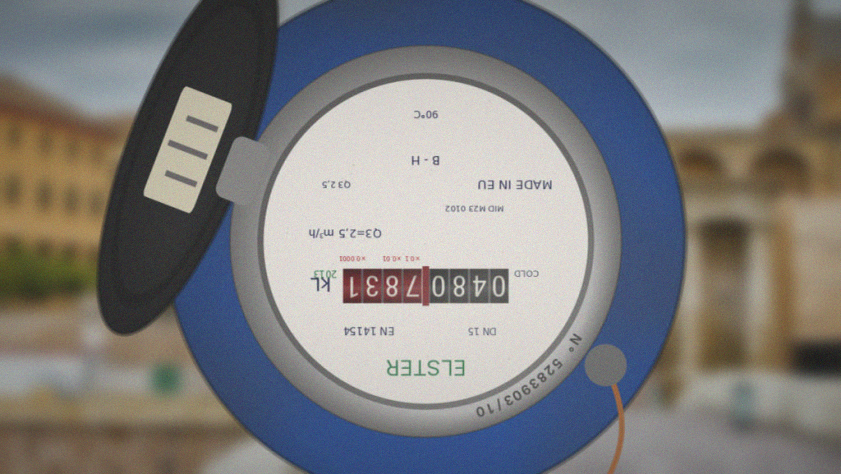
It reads {"value": 480.7831, "unit": "kL"}
